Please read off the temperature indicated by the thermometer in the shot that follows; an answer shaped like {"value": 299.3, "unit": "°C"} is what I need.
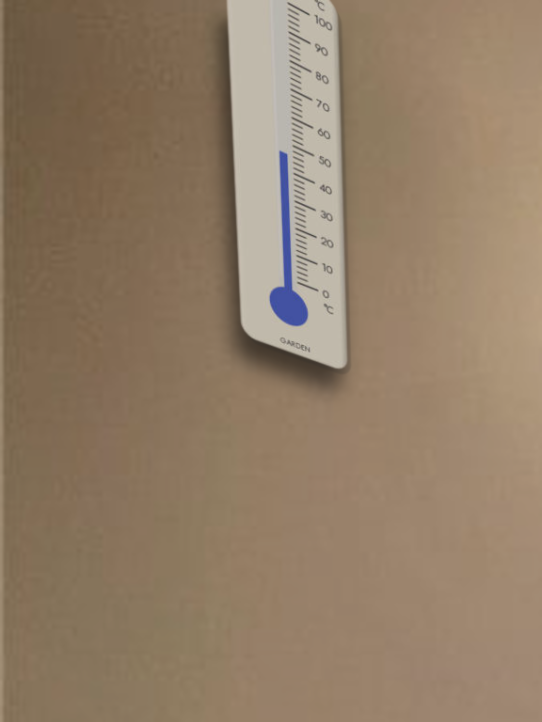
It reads {"value": 46, "unit": "°C"}
